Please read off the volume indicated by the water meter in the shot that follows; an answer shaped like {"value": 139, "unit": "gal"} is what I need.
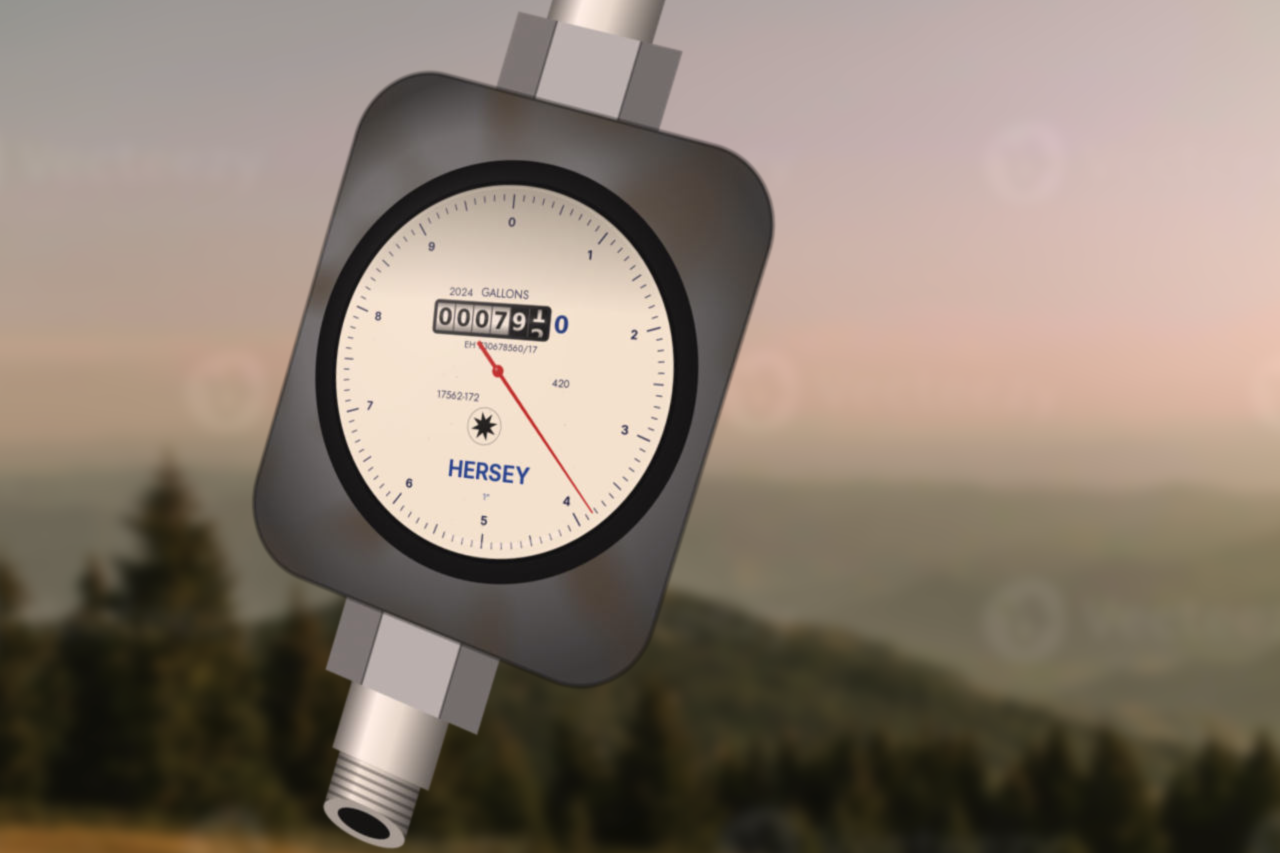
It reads {"value": 7913.8, "unit": "gal"}
